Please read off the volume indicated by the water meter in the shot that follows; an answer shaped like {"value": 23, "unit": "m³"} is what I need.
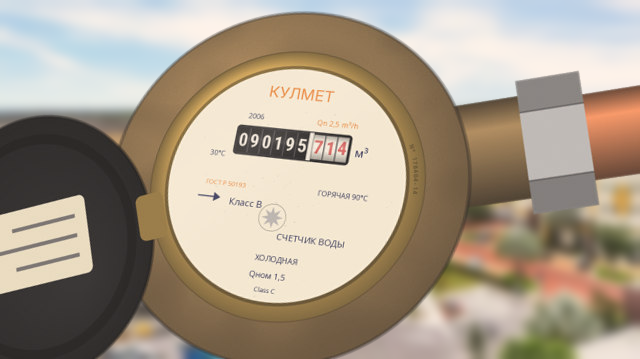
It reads {"value": 90195.714, "unit": "m³"}
